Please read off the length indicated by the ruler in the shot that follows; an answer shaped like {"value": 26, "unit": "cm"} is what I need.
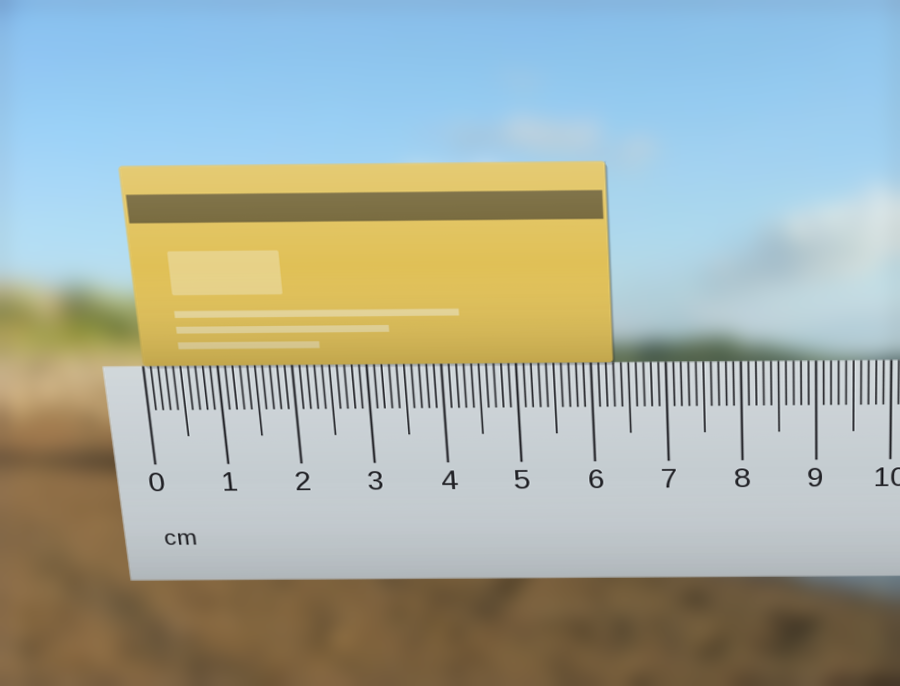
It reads {"value": 6.3, "unit": "cm"}
